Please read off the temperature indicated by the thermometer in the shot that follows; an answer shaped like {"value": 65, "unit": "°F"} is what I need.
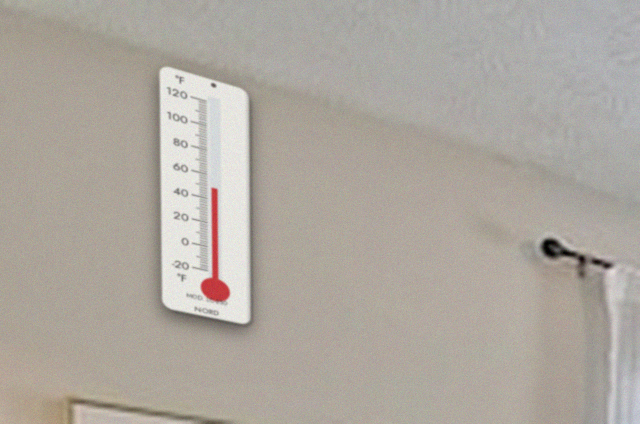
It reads {"value": 50, "unit": "°F"}
